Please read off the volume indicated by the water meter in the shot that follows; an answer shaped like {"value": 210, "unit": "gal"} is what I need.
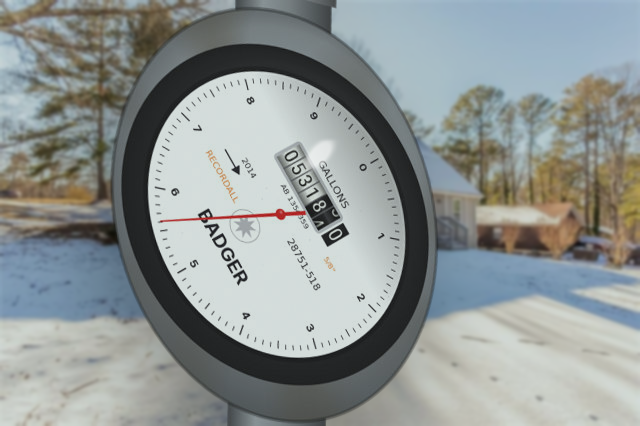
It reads {"value": 531835.6, "unit": "gal"}
